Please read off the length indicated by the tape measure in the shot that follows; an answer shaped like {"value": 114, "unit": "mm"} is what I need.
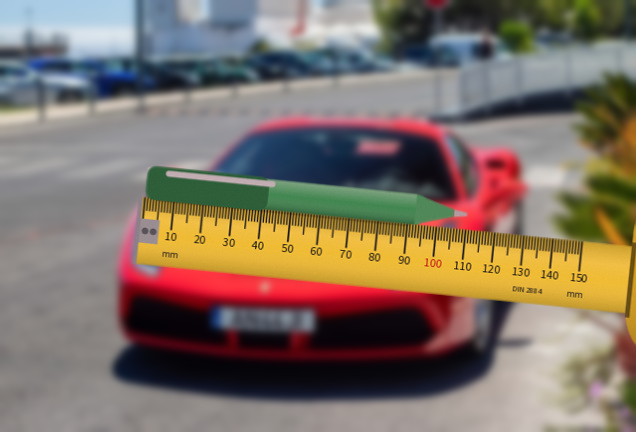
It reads {"value": 110, "unit": "mm"}
